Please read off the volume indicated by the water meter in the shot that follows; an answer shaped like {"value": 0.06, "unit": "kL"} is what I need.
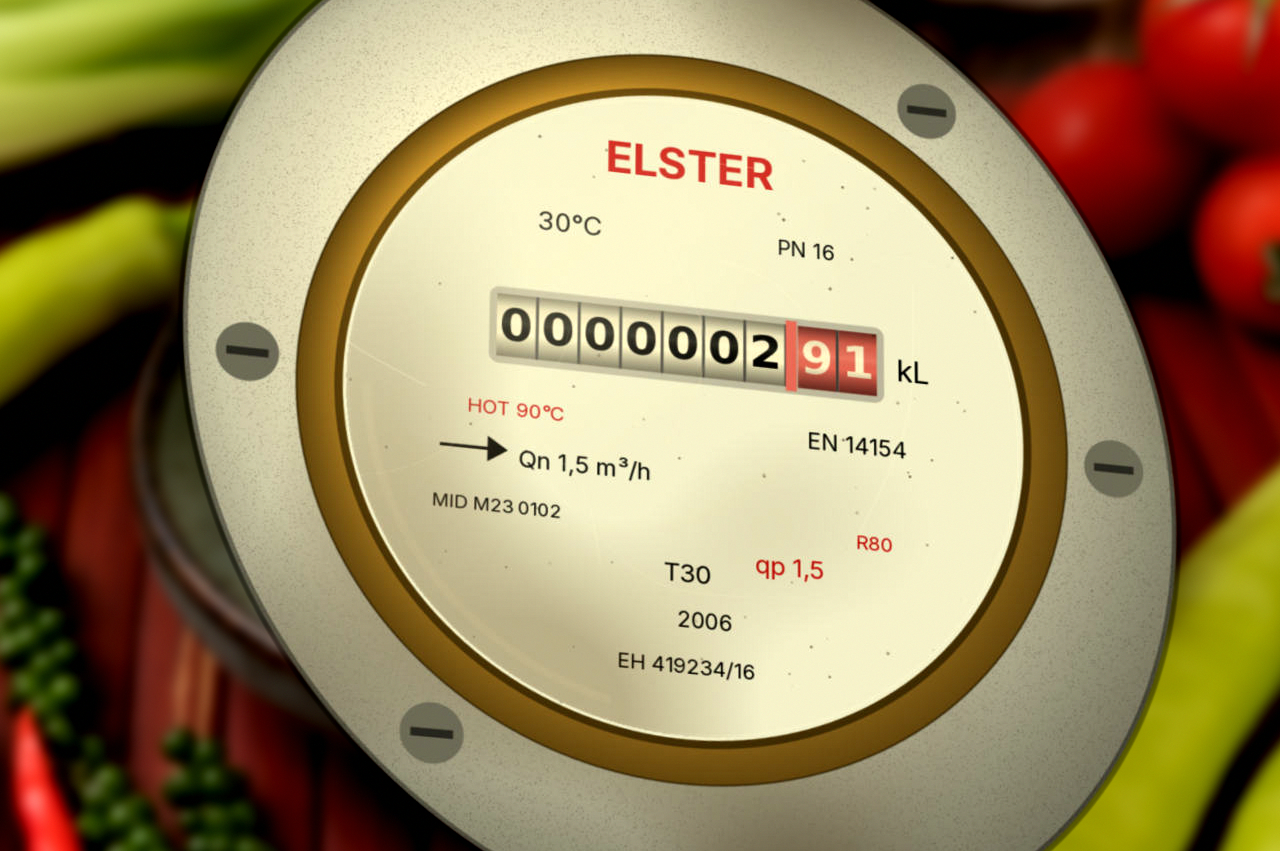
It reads {"value": 2.91, "unit": "kL"}
